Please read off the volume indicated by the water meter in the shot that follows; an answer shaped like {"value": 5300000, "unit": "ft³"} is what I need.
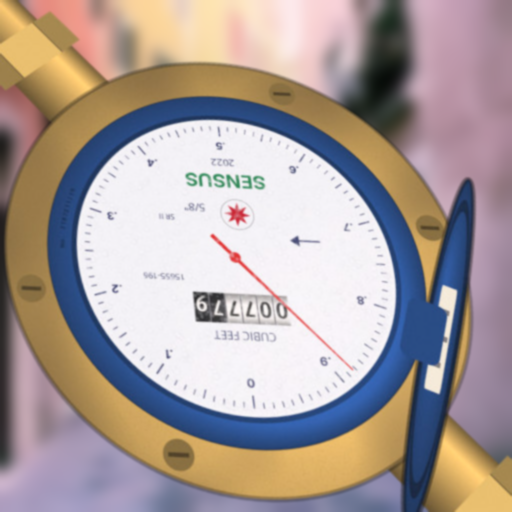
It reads {"value": 7778.88, "unit": "ft³"}
